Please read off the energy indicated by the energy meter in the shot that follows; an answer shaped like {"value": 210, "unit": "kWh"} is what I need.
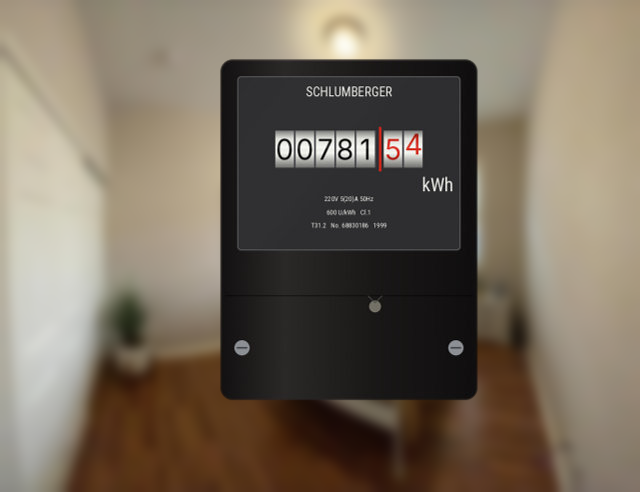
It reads {"value": 781.54, "unit": "kWh"}
